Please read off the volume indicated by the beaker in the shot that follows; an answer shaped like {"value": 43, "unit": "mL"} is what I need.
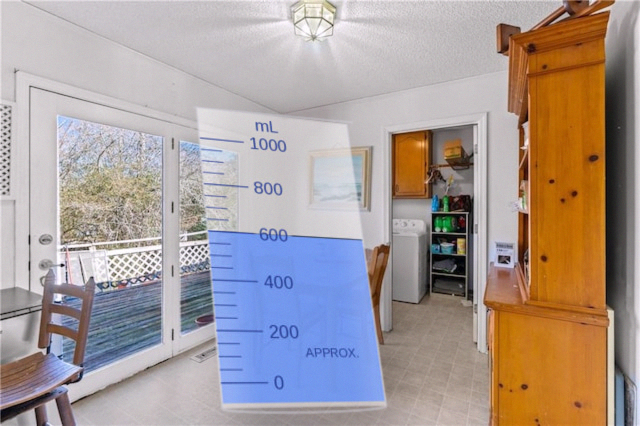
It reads {"value": 600, "unit": "mL"}
